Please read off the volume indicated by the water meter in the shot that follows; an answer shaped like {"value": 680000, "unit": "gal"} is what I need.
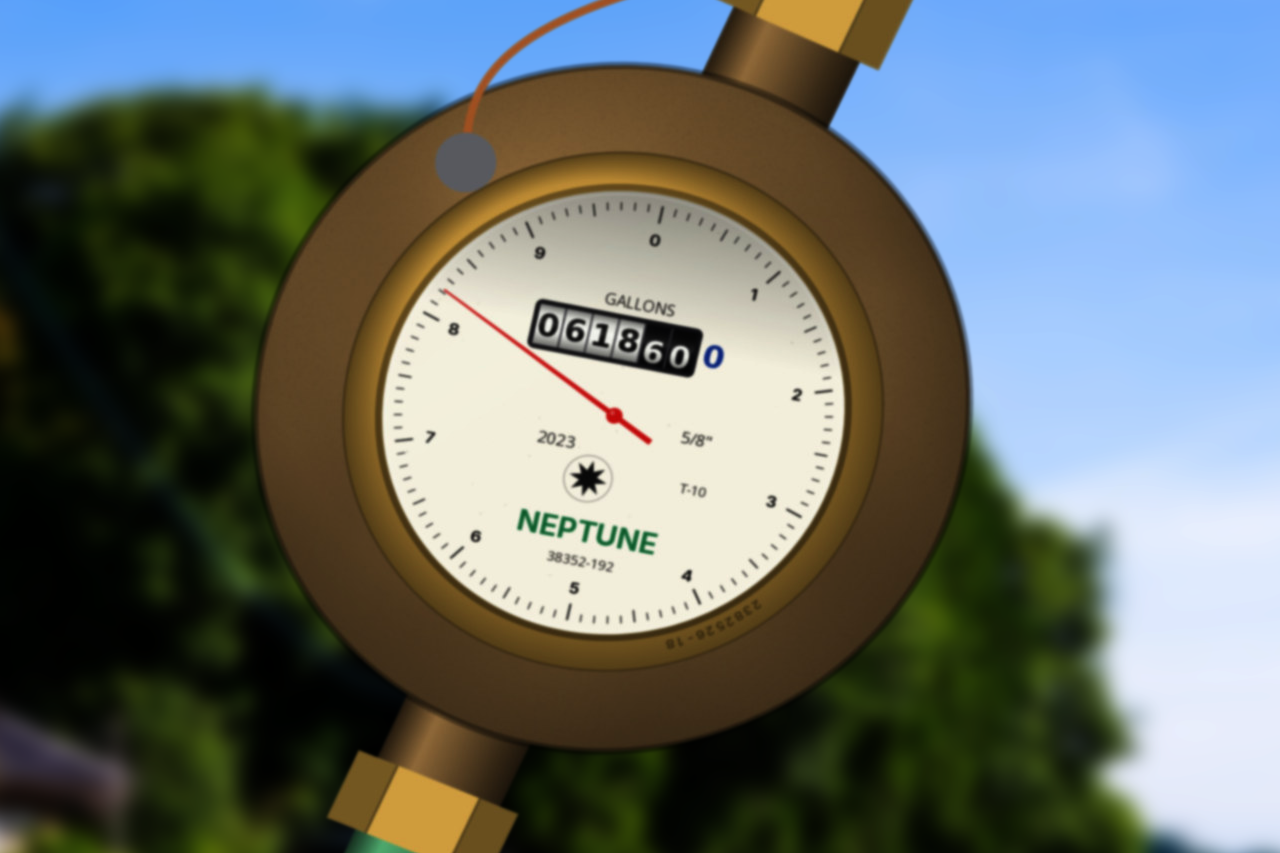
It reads {"value": 618598.2, "unit": "gal"}
